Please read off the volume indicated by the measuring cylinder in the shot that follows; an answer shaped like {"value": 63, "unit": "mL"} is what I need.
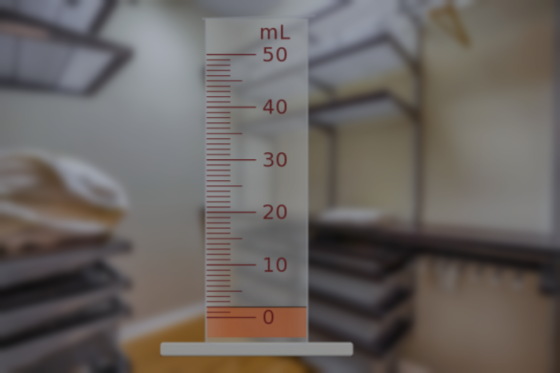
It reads {"value": 2, "unit": "mL"}
